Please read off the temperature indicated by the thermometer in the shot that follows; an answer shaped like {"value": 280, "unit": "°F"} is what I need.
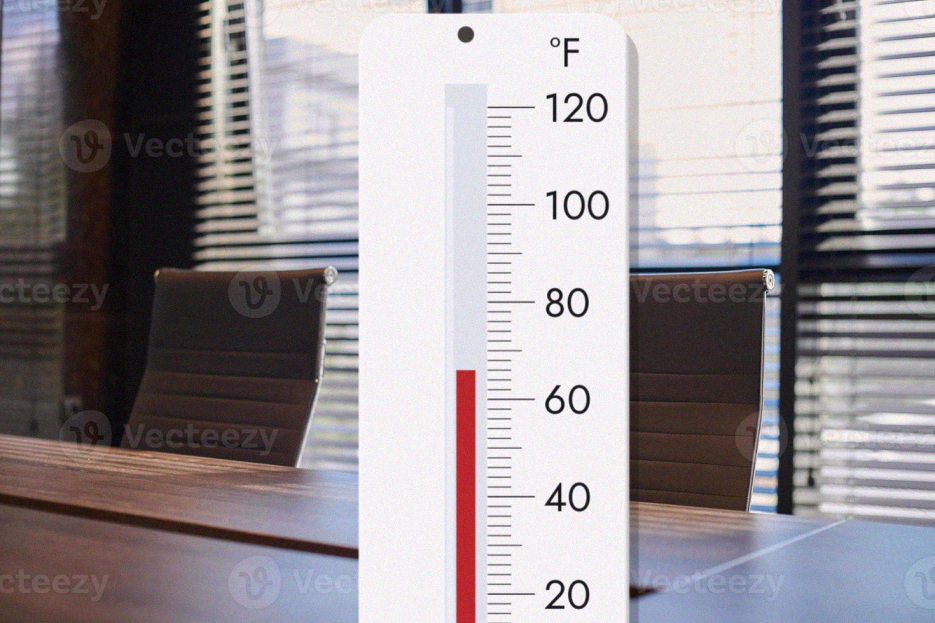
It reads {"value": 66, "unit": "°F"}
